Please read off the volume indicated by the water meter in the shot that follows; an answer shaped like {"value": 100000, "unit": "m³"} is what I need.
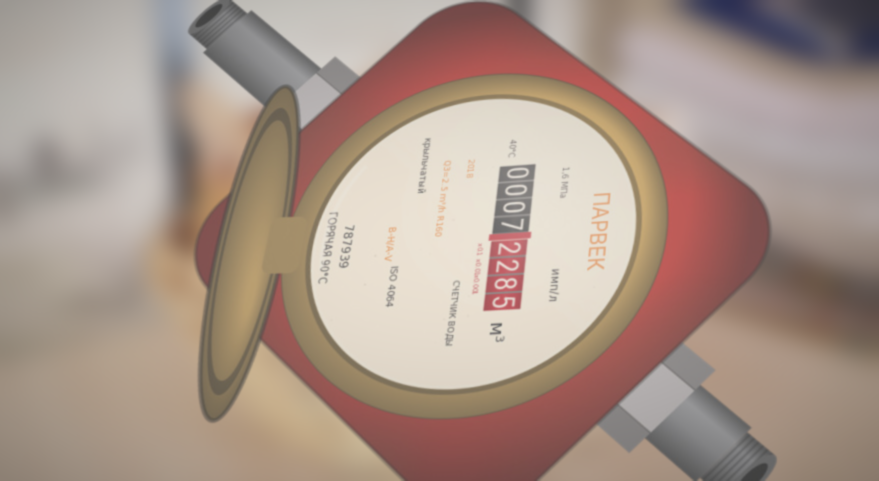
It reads {"value": 7.2285, "unit": "m³"}
